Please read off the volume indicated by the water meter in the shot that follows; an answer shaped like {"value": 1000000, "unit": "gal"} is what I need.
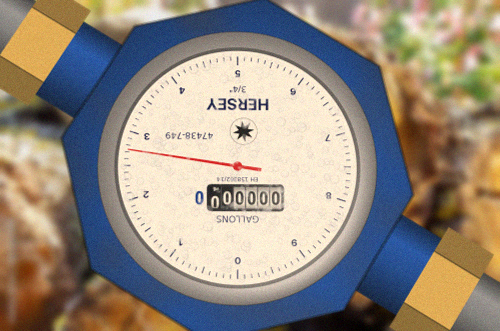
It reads {"value": 2.7, "unit": "gal"}
